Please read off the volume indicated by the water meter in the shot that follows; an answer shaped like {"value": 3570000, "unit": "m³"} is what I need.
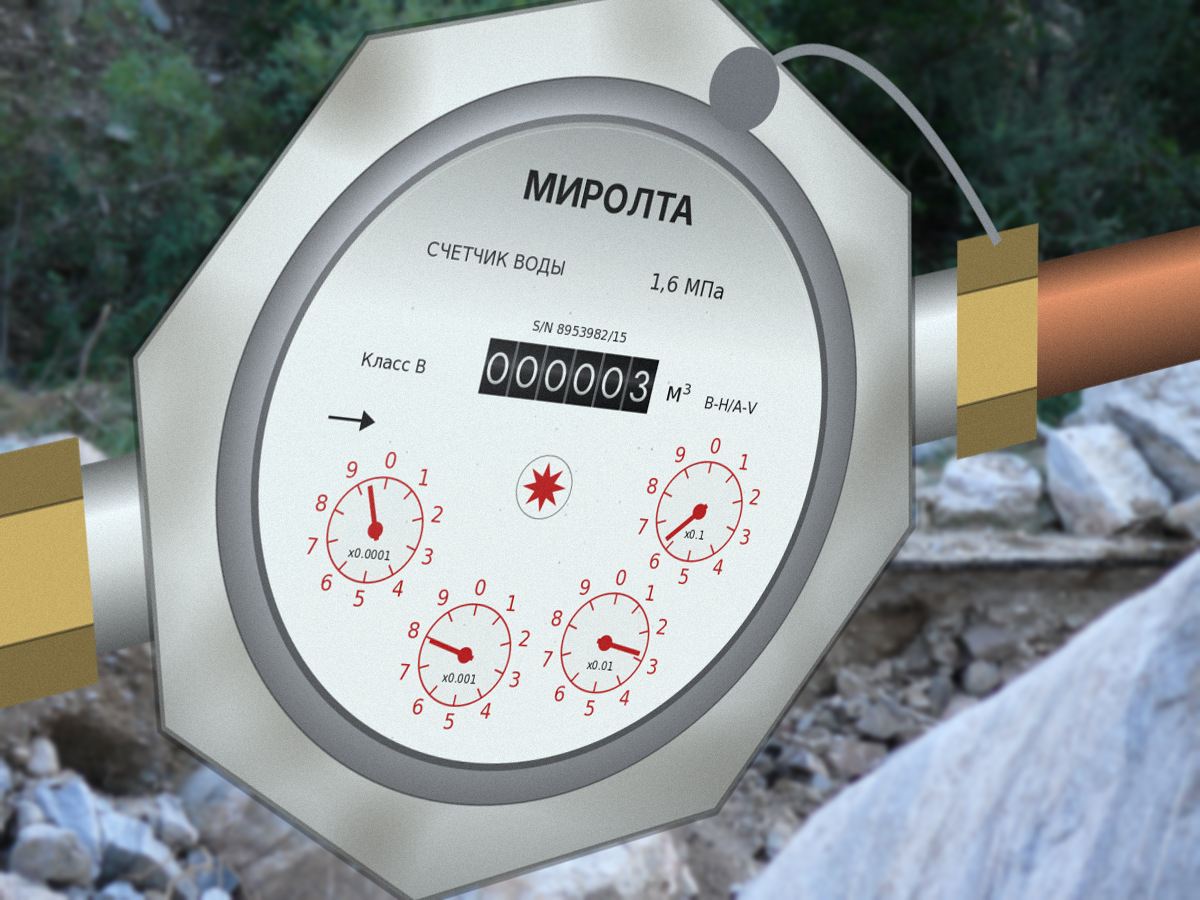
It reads {"value": 3.6279, "unit": "m³"}
